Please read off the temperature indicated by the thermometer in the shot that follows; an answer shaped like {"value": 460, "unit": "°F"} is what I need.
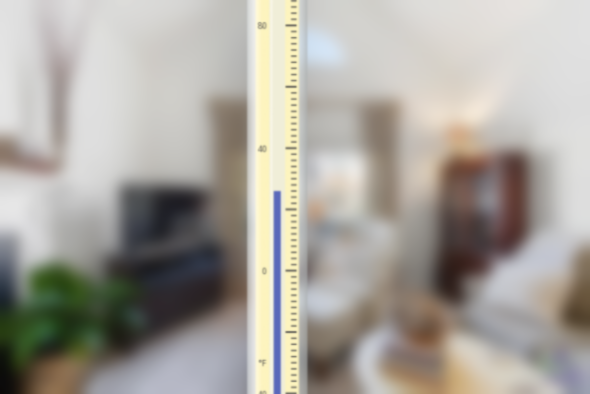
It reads {"value": 26, "unit": "°F"}
